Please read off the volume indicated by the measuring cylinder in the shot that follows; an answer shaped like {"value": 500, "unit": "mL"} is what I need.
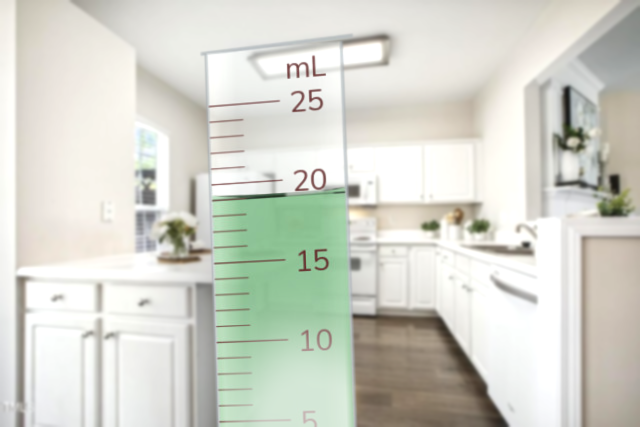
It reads {"value": 19, "unit": "mL"}
